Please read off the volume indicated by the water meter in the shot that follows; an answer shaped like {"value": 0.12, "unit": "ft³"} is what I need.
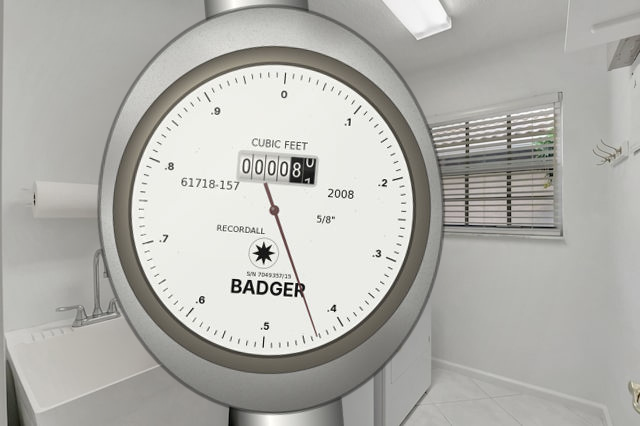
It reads {"value": 80.43, "unit": "ft³"}
